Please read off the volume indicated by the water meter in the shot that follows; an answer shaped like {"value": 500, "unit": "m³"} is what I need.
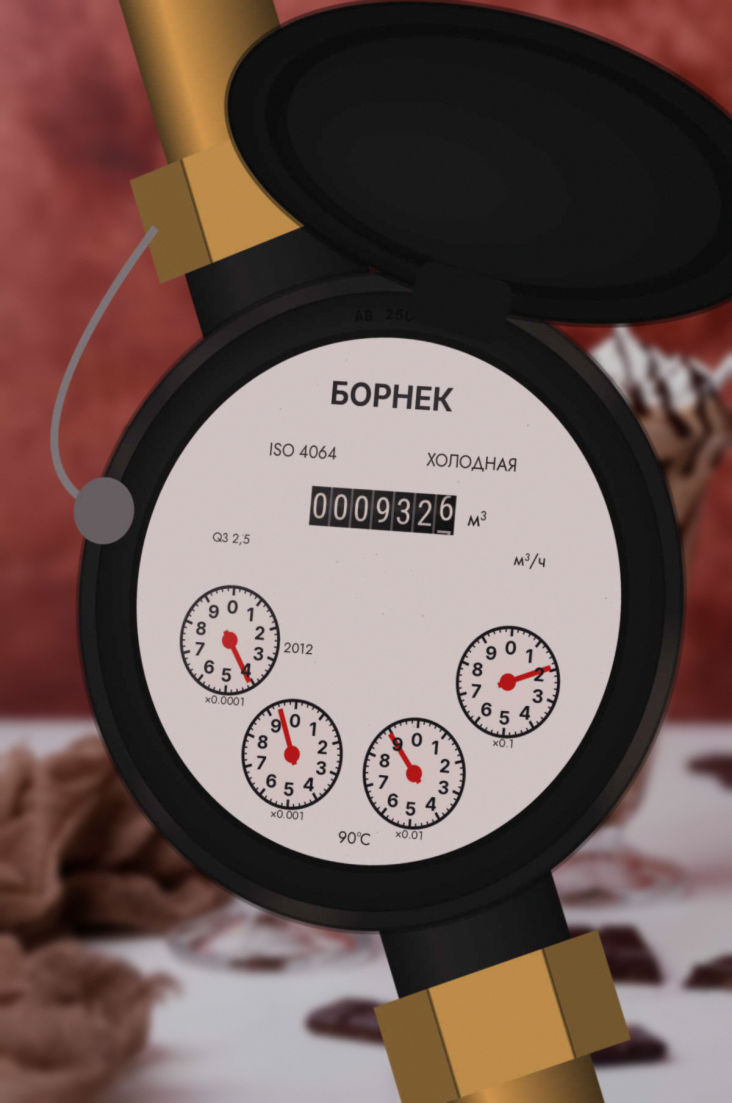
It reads {"value": 9326.1894, "unit": "m³"}
